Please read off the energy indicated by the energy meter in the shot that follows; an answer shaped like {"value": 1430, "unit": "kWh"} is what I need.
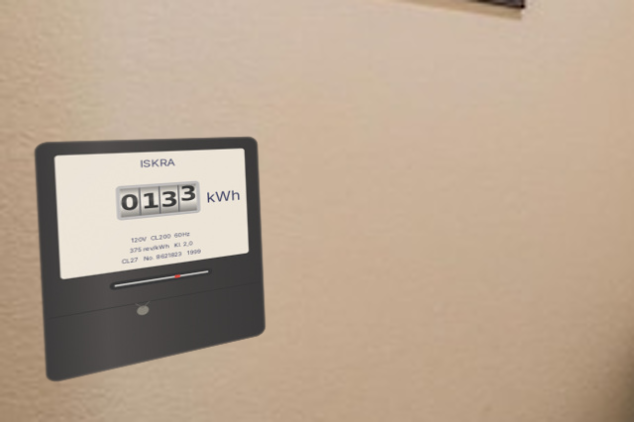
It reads {"value": 133, "unit": "kWh"}
